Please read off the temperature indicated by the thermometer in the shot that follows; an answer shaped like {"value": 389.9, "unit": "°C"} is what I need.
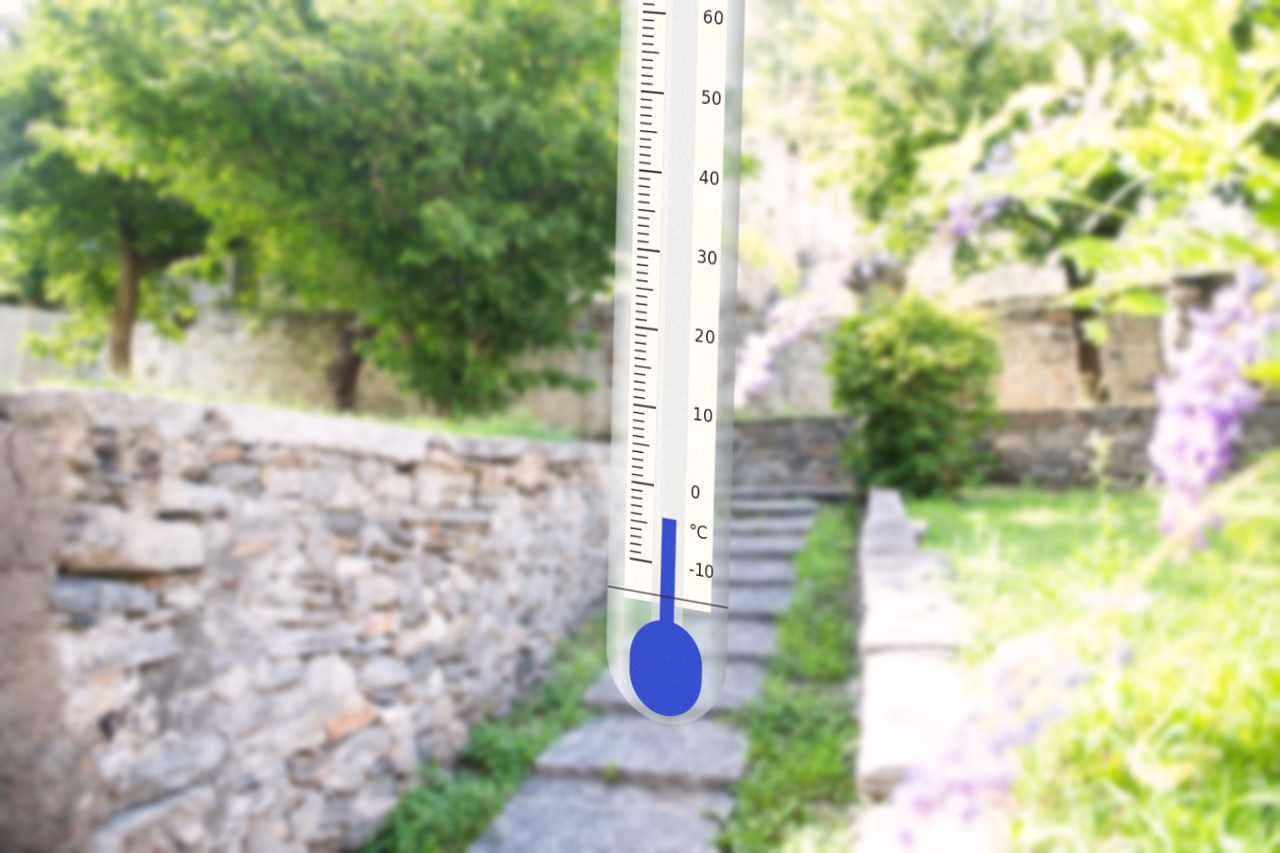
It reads {"value": -4, "unit": "°C"}
